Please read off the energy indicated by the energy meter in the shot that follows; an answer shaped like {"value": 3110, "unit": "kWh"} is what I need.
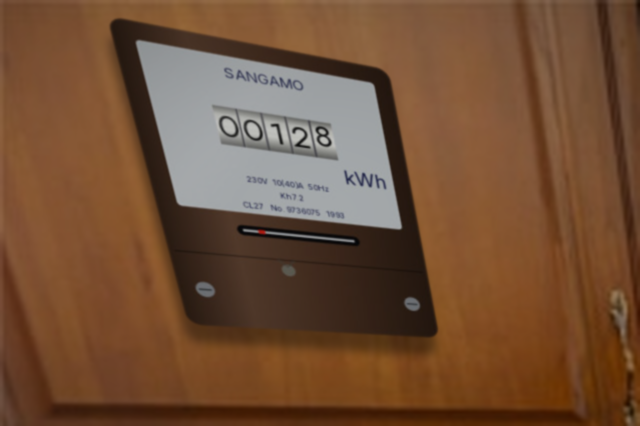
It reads {"value": 128, "unit": "kWh"}
